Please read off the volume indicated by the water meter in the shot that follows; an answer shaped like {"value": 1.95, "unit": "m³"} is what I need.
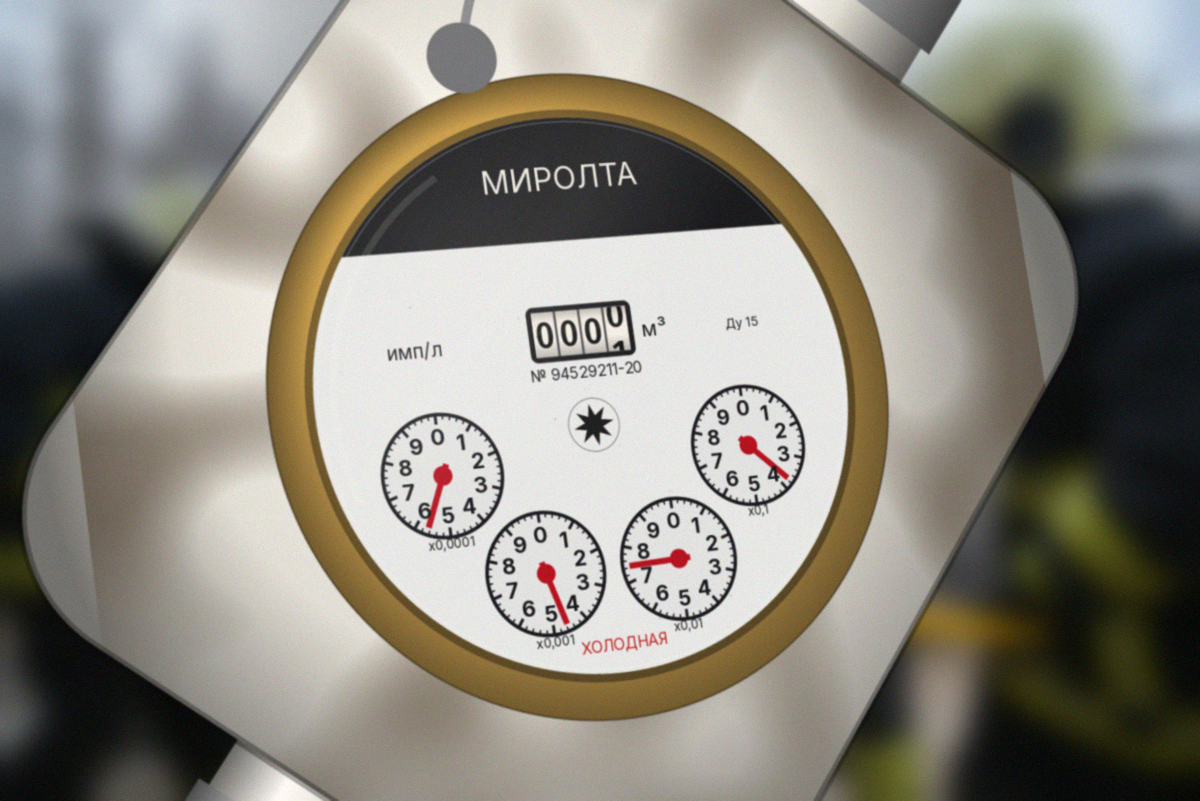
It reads {"value": 0.3745, "unit": "m³"}
